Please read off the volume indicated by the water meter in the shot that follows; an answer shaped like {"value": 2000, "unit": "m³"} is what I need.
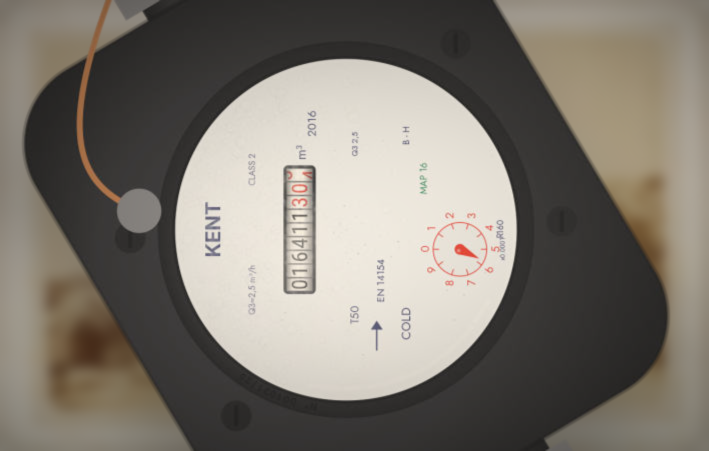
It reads {"value": 16411.3035, "unit": "m³"}
